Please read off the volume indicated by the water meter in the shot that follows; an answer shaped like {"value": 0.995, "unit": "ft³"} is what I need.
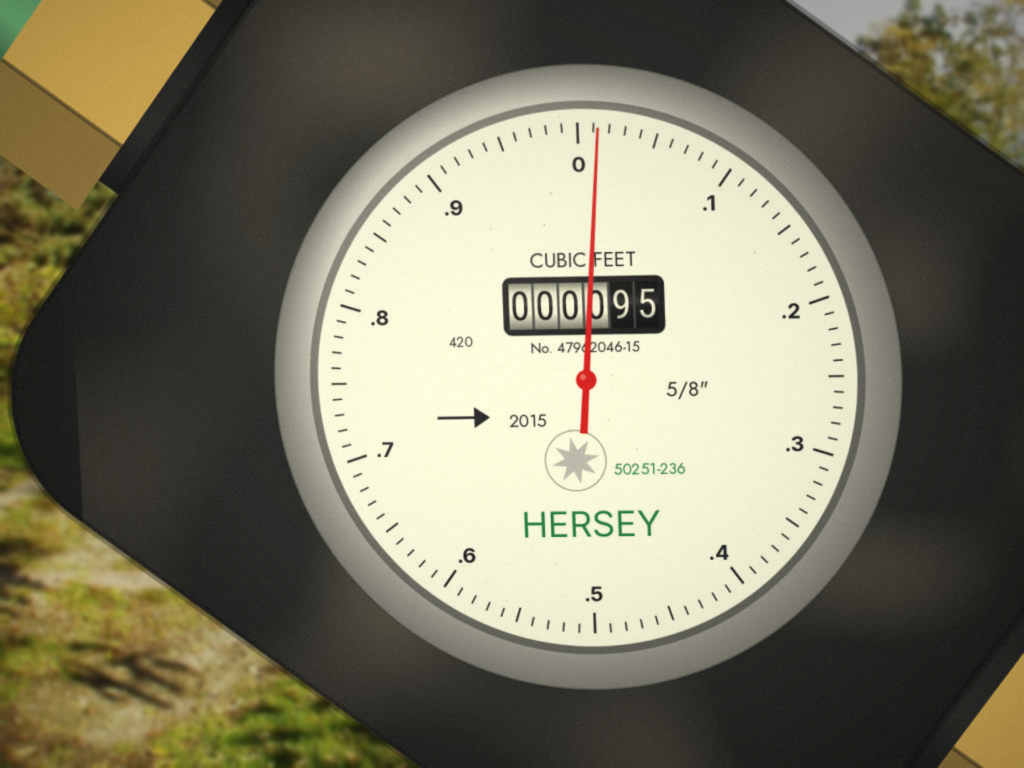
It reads {"value": 95.01, "unit": "ft³"}
